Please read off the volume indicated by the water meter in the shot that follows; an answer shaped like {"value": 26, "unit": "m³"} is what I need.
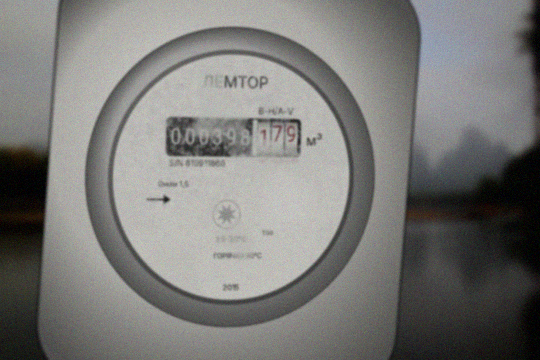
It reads {"value": 398.179, "unit": "m³"}
